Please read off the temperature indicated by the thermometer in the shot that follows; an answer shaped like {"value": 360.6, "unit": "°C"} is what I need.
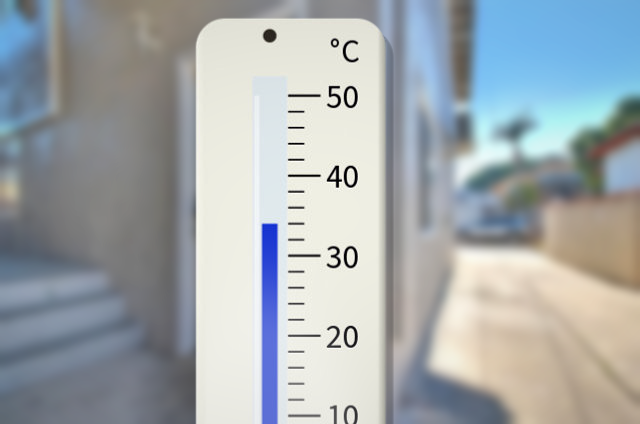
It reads {"value": 34, "unit": "°C"}
